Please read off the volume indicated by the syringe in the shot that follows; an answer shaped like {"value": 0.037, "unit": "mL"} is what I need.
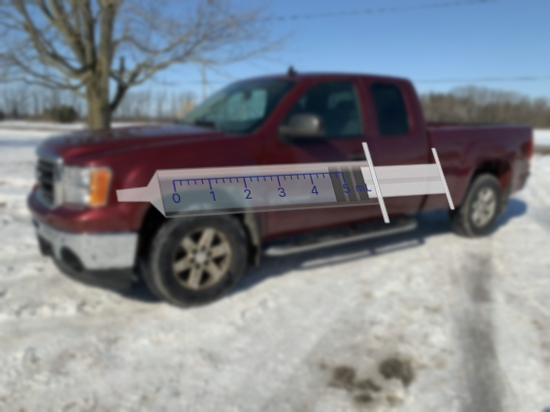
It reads {"value": 4.6, "unit": "mL"}
